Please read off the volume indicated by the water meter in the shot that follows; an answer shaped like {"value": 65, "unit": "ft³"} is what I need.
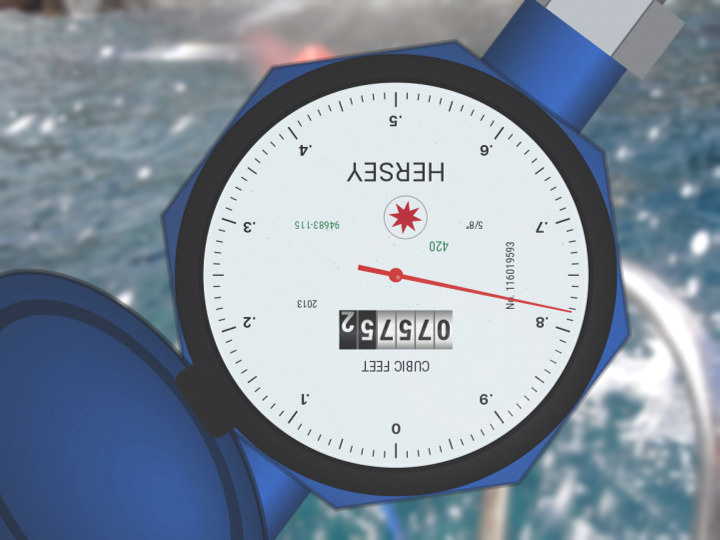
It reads {"value": 75751.78, "unit": "ft³"}
